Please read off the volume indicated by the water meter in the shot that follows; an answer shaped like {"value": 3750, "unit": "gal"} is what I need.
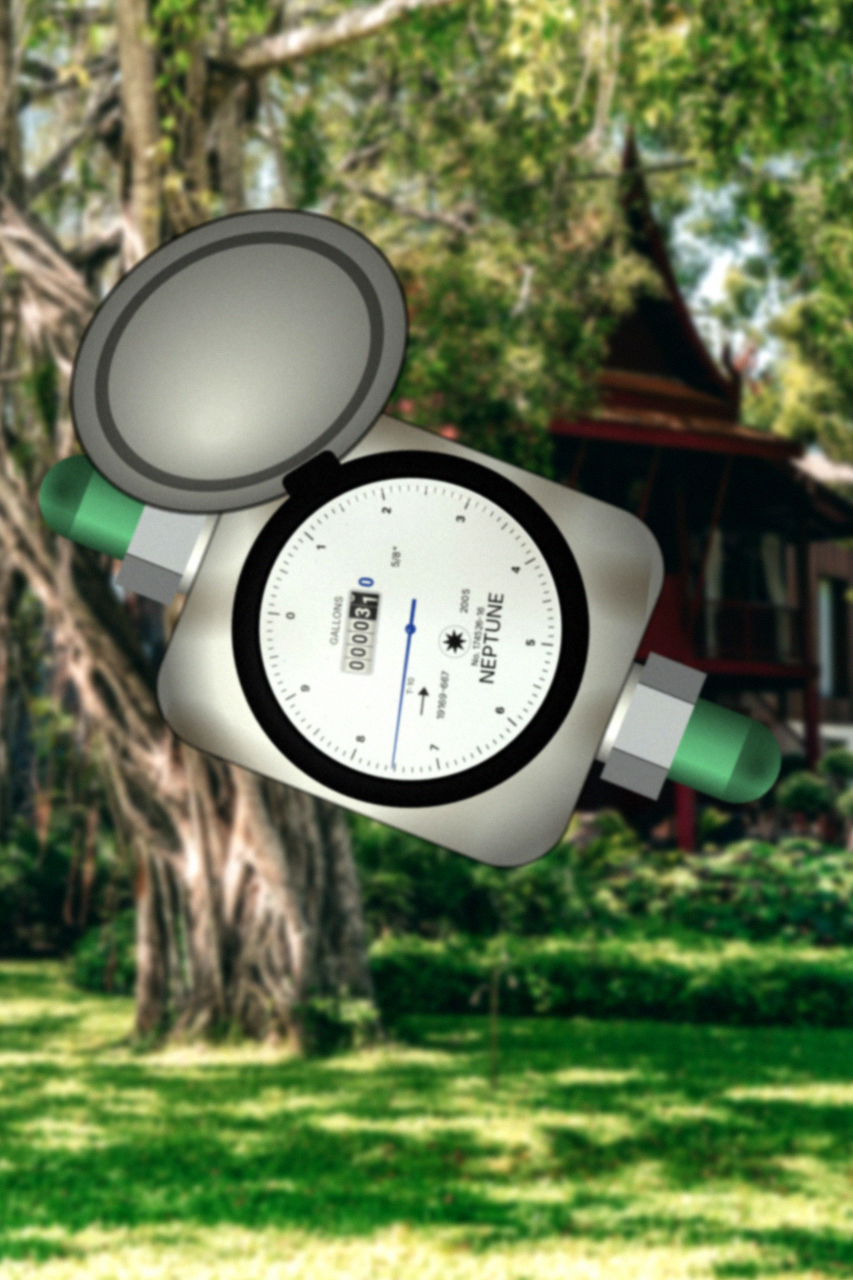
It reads {"value": 307.5, "unit": "gal"}
